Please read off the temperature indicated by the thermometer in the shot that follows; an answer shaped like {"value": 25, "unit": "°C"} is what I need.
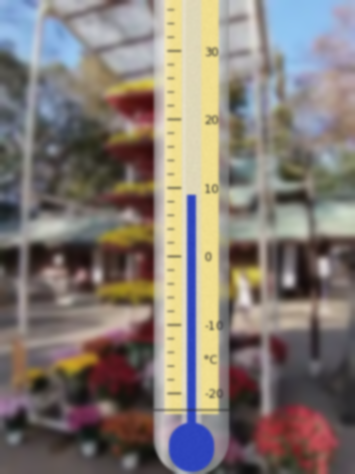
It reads {"value": 9, "unit": "°C"}
